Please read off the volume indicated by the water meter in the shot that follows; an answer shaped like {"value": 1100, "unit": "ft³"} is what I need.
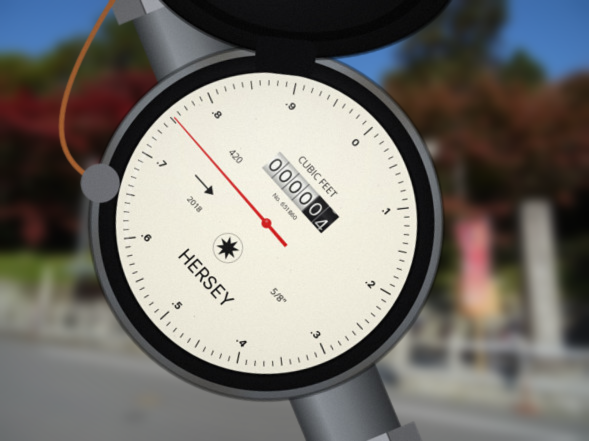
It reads {"value": 3.75, "unit": "ft³"}
